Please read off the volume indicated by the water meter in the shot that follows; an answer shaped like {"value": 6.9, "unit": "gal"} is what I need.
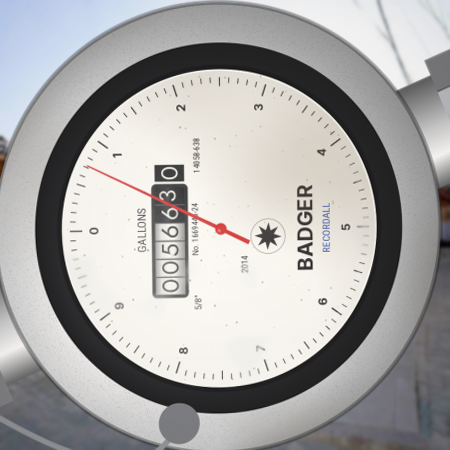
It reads {"value": 56630.7, "unit": "gal"}
